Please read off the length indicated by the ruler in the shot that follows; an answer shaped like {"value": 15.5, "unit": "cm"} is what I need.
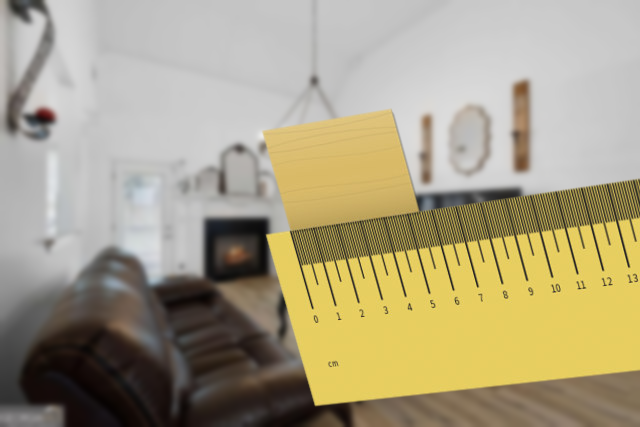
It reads {"value": 5.5, "unit": "cm"}
